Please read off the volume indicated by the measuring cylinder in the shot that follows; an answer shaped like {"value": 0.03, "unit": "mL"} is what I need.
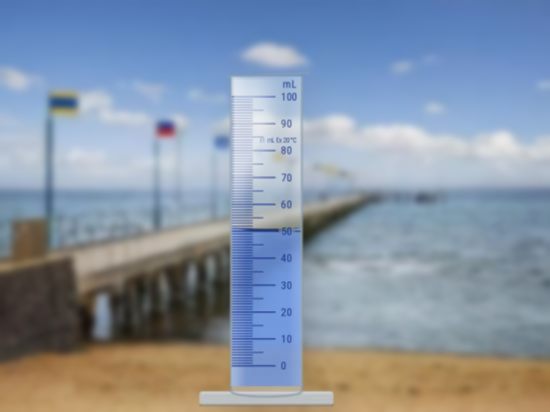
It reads {"value": 50, "unit": "mL"}
